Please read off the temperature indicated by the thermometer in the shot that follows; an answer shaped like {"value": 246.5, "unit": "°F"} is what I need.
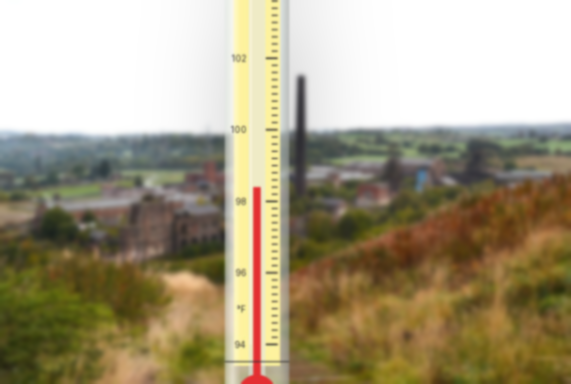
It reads {"value": 98.4, "unit": "°F"}
